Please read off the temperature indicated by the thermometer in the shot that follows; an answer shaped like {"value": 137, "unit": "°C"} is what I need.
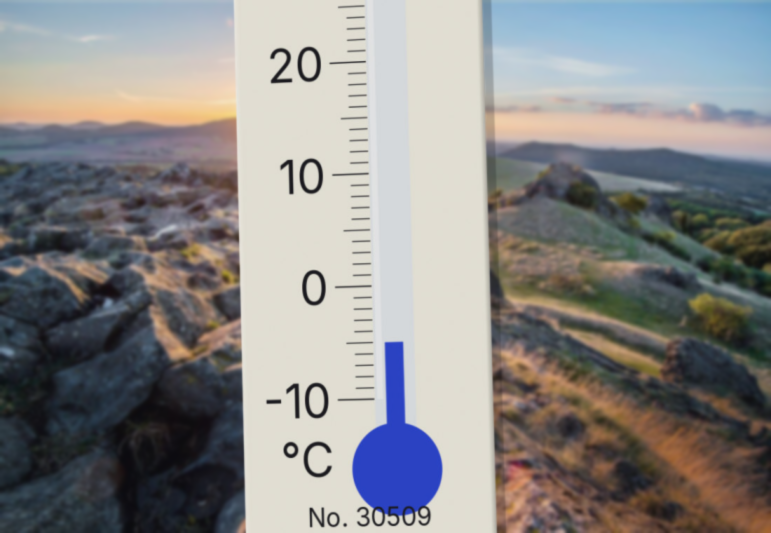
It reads {"value": -5, "unit": "°C"}
